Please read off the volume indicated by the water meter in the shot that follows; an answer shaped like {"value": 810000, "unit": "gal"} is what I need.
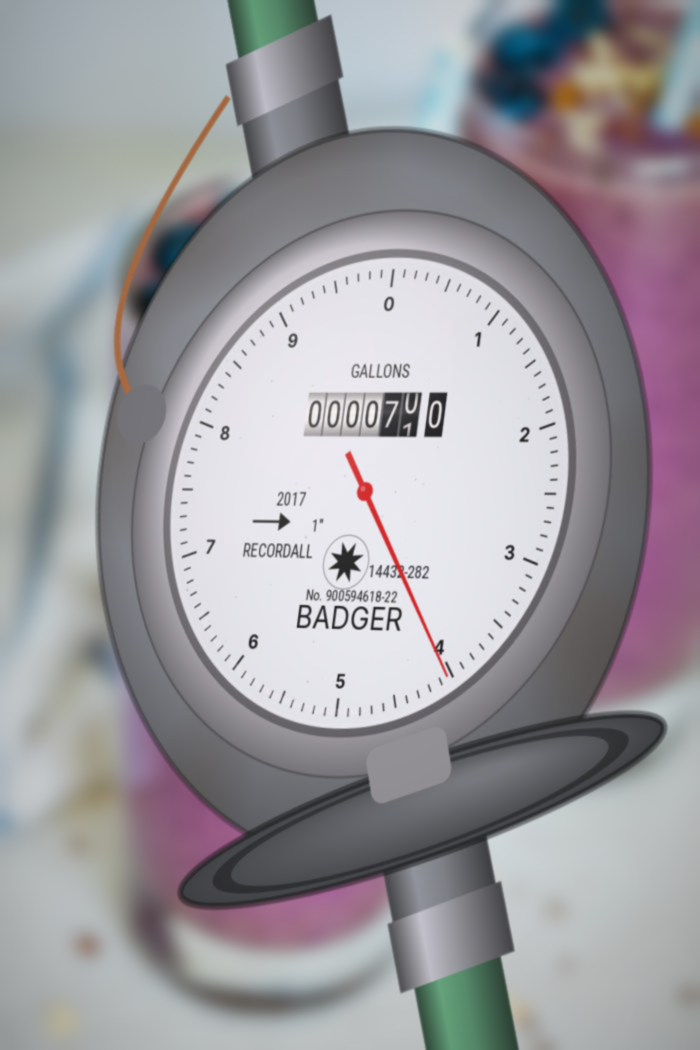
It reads {"value": 704.0, "unit": "gal"}
